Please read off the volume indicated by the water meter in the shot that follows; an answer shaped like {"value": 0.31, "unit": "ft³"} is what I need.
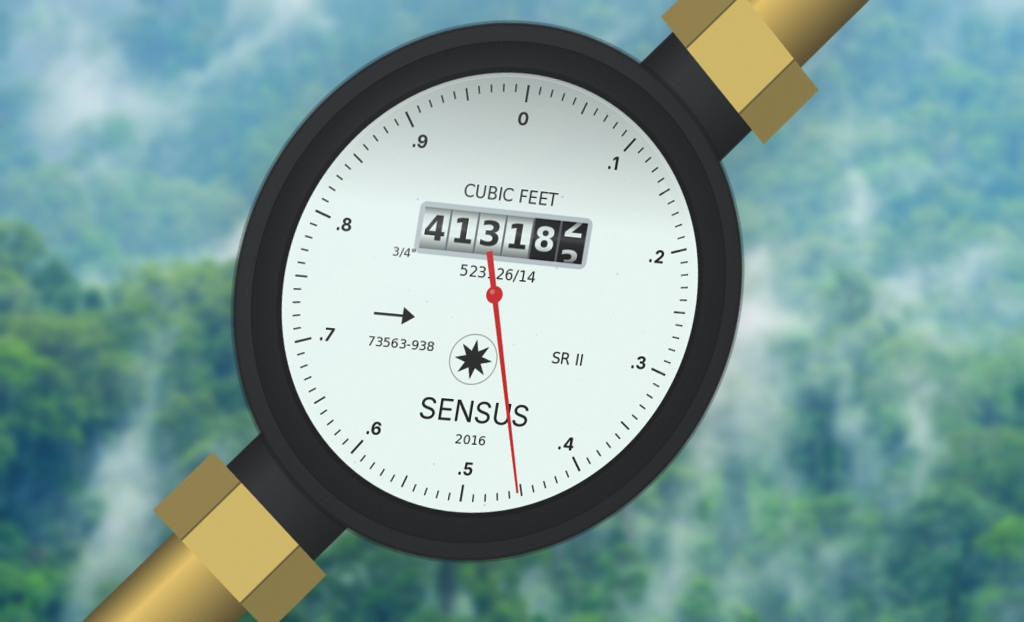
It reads {"value": 413182.45, "unit": "ft³"}
